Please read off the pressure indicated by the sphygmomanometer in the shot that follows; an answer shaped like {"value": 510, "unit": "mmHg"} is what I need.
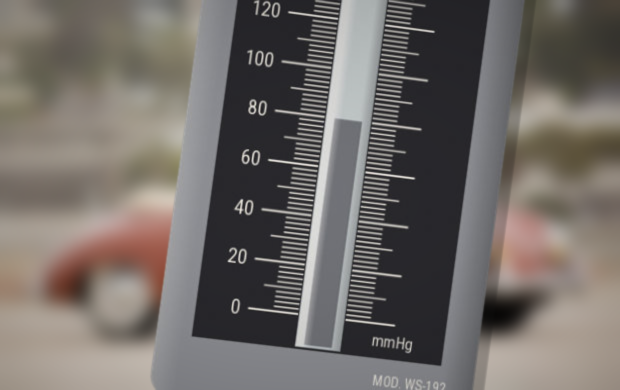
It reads {"value": 80, "unit": "mmHg"}
